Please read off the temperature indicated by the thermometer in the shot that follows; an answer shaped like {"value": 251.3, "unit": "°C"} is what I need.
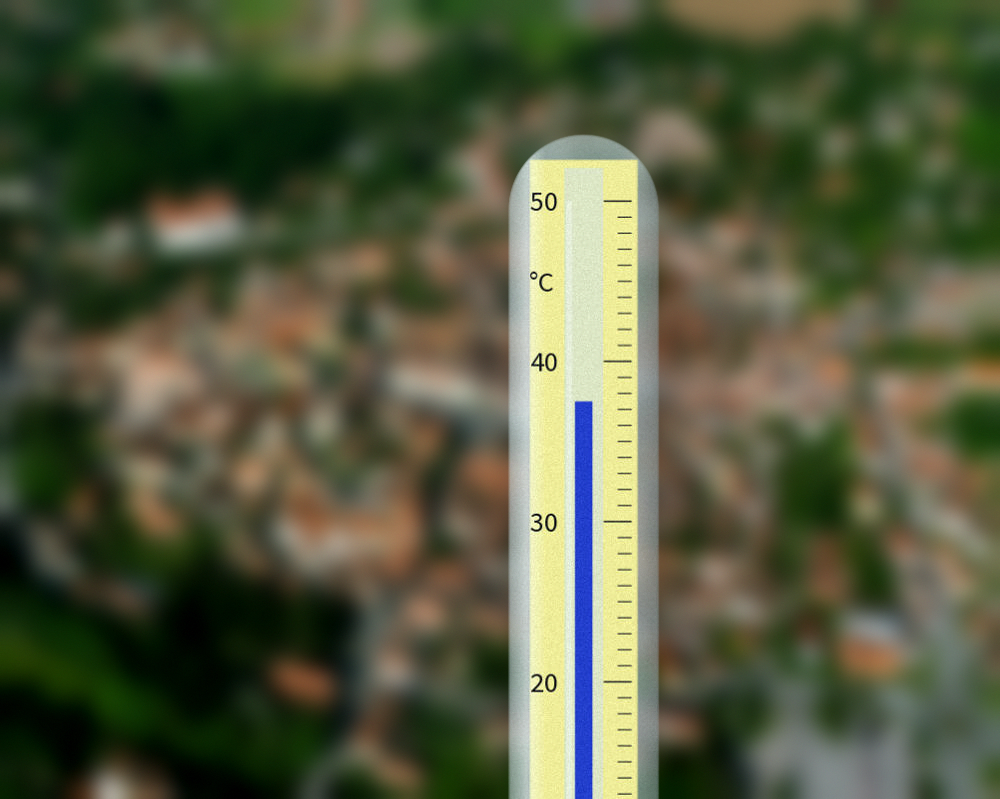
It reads {"value": 37.5, "unit": "°C"}
